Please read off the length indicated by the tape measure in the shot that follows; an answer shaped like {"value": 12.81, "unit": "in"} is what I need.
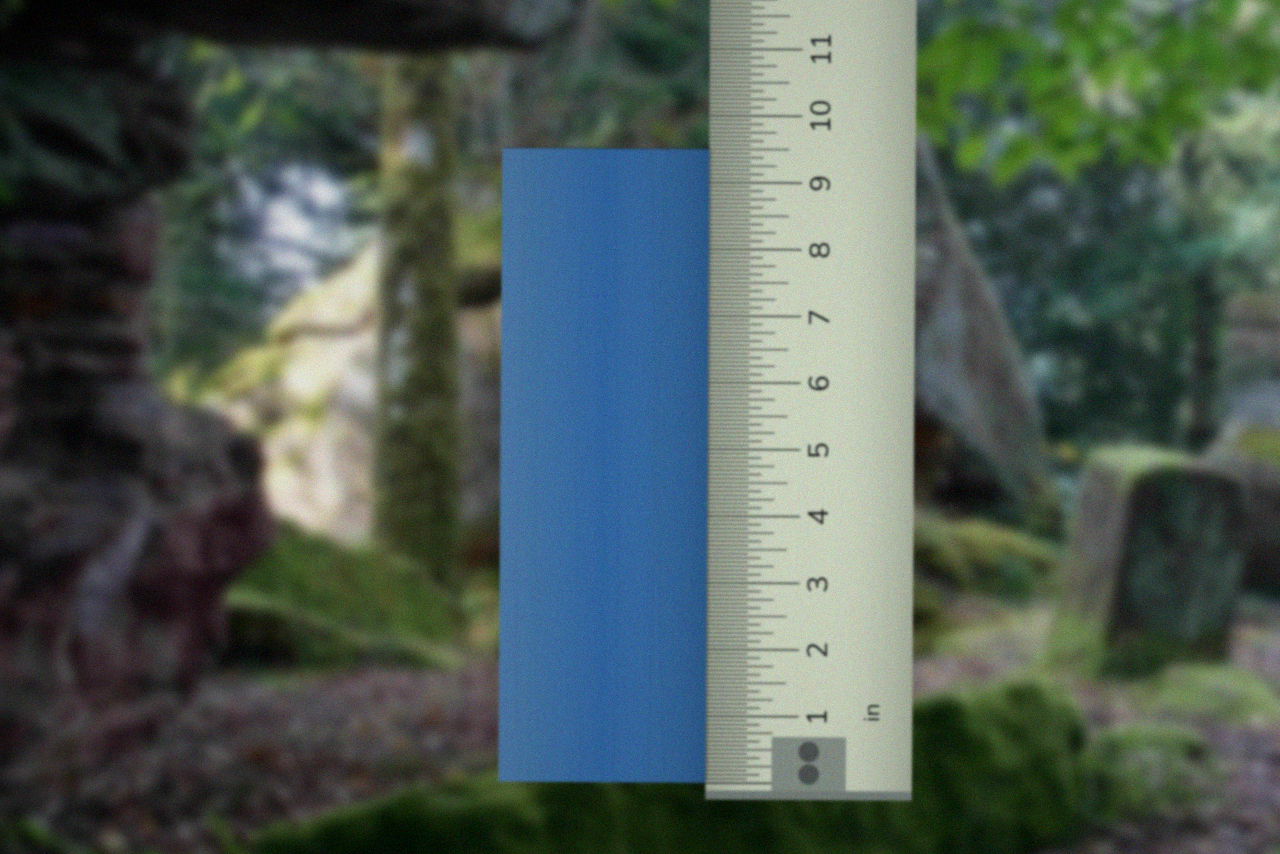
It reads {"value": 9.5, "unit": "in"}
